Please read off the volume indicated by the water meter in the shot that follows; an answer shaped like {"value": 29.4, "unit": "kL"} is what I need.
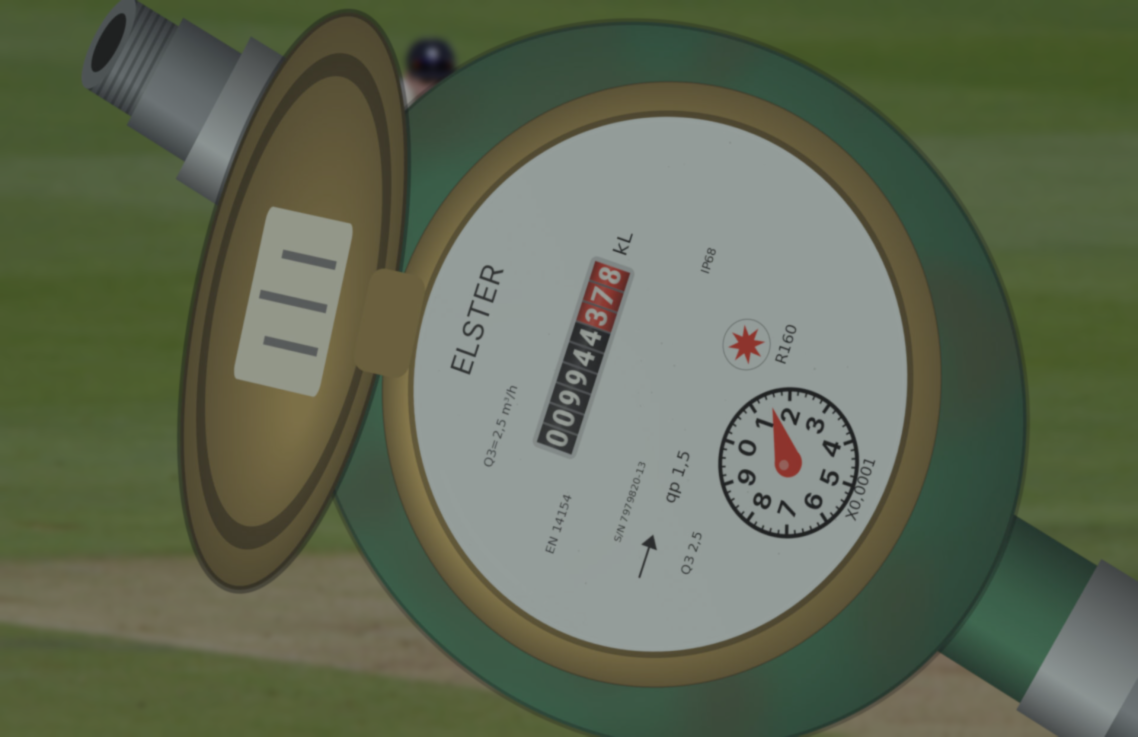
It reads {"value": 9944.3781, "unit": "kL"}
